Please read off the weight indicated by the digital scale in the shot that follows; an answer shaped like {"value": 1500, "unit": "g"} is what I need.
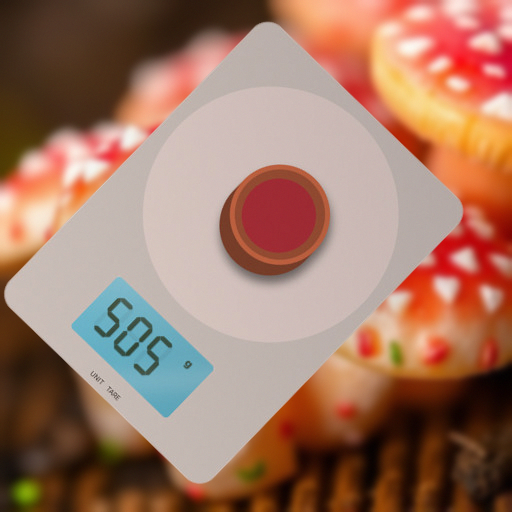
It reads {"value": 505, "unit": "g"}
